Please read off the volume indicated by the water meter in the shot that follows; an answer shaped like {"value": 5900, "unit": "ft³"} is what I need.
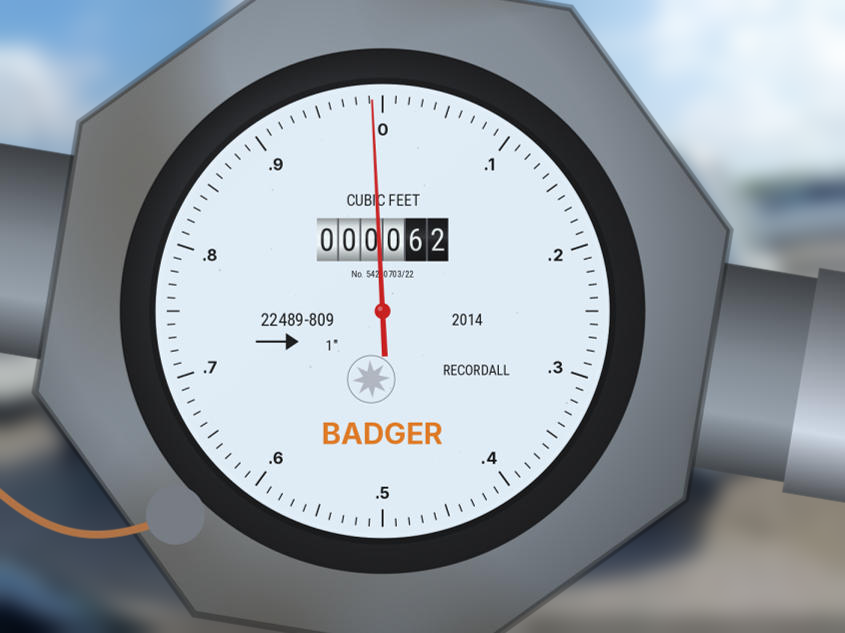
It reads {"value": 61.99, "unit": "ft³"}
